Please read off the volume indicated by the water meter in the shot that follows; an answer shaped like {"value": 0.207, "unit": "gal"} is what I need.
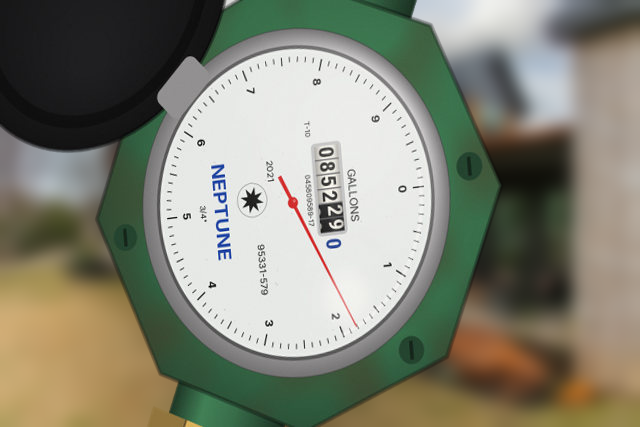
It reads {"value": 852291.8, "unit": "gal"}
